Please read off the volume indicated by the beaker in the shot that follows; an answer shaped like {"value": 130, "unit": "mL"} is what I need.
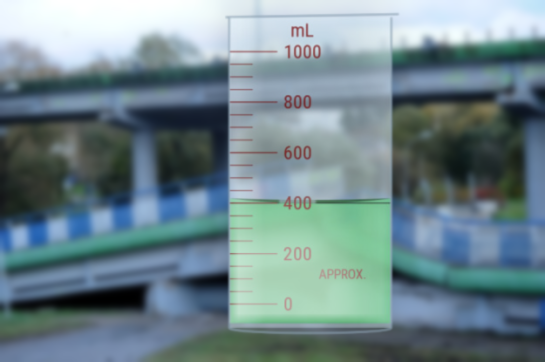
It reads {"value": 400, "unit": "mL"}
